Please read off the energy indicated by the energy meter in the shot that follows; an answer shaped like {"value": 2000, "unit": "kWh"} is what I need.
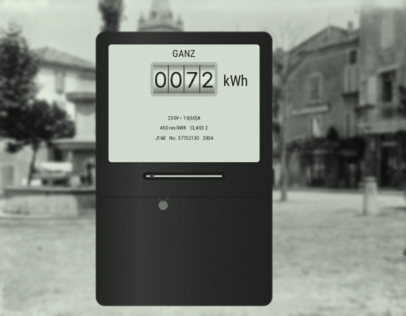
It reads {"value": 72, "unit": "kWh"}
